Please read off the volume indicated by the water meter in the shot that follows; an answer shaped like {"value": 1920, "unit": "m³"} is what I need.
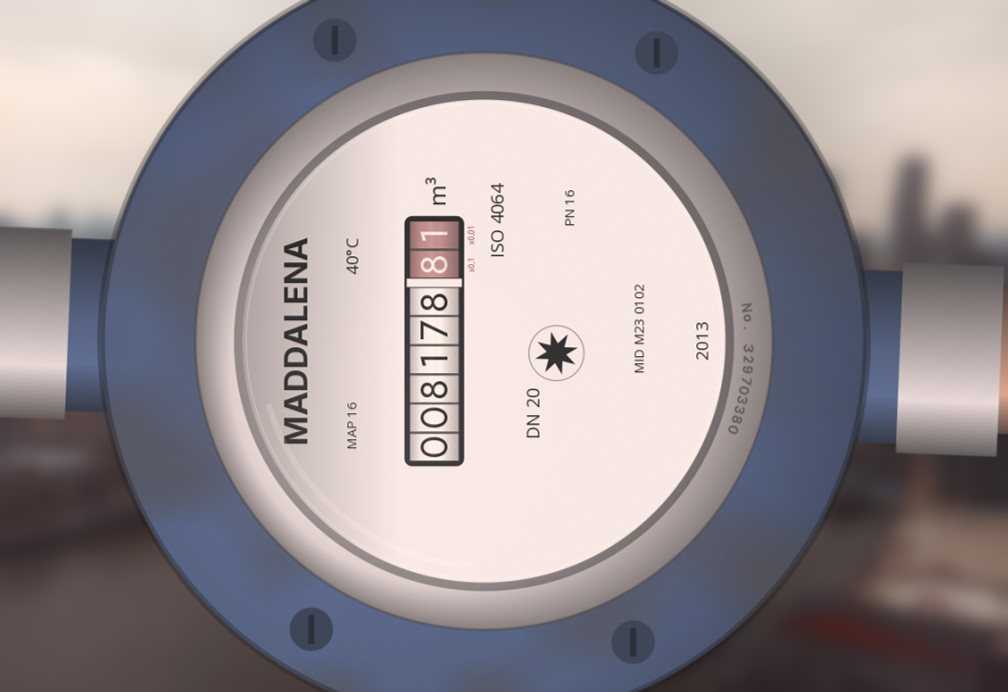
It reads {"value": 8178.81, "unit": "m³"}
